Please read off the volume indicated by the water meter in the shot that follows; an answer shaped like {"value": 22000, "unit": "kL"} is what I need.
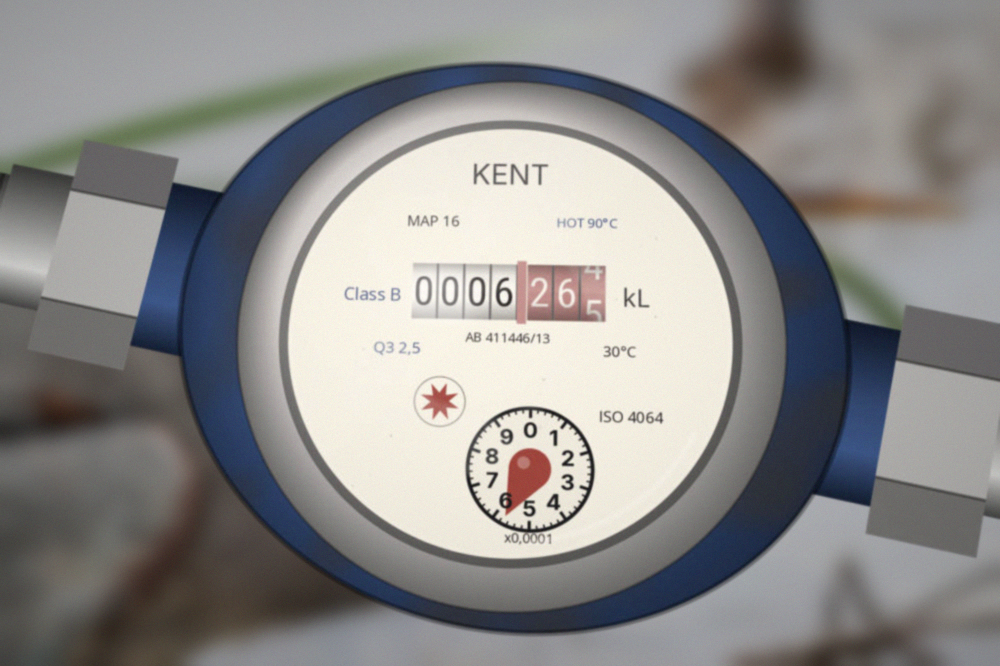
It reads {"value": 6.2645, "unit": "kL"}
